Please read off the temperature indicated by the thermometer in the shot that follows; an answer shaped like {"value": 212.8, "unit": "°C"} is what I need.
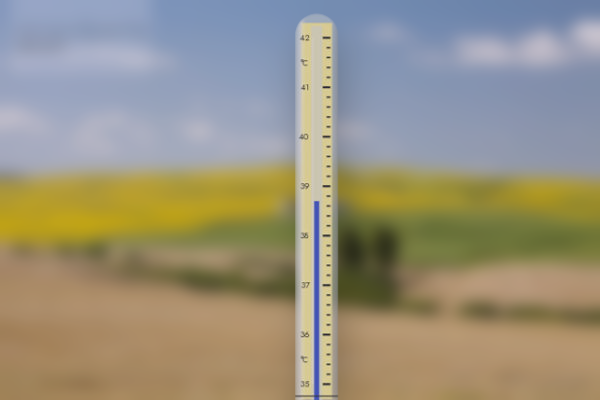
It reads {"value": 38.7, "unit": "°C"}
